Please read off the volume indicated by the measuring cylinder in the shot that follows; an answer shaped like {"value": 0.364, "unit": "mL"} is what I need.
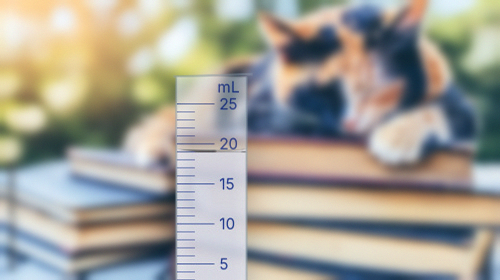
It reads {"value": 19, "unit": "mL"}
